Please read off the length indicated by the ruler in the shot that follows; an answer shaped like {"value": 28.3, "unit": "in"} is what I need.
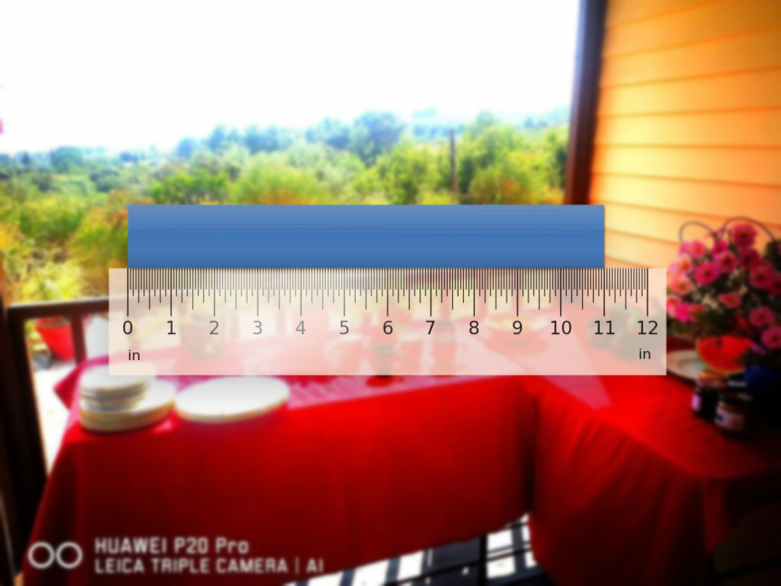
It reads {"value": 11, "unit": "in"}
